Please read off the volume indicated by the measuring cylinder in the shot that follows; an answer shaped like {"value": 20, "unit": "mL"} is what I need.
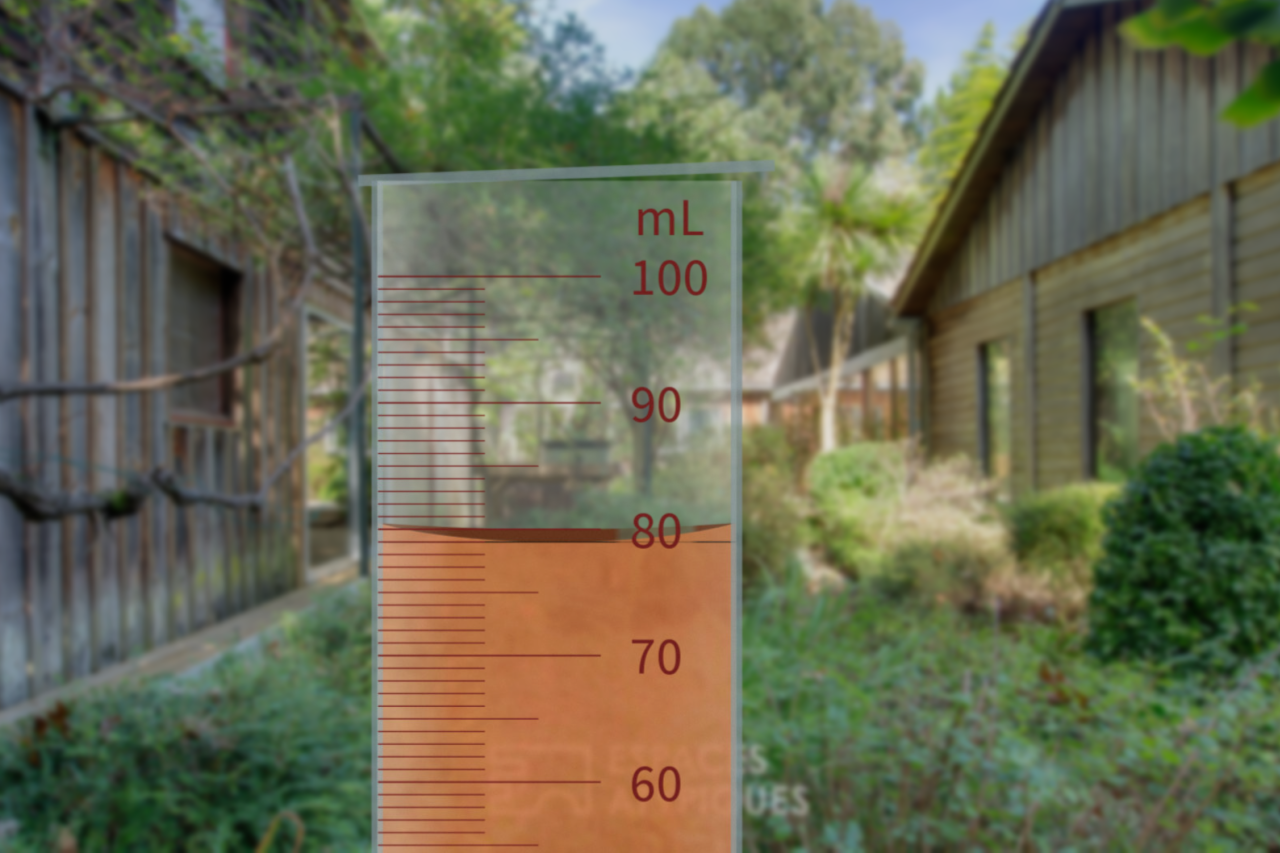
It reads {"value": 79, "unit": "mL"}
